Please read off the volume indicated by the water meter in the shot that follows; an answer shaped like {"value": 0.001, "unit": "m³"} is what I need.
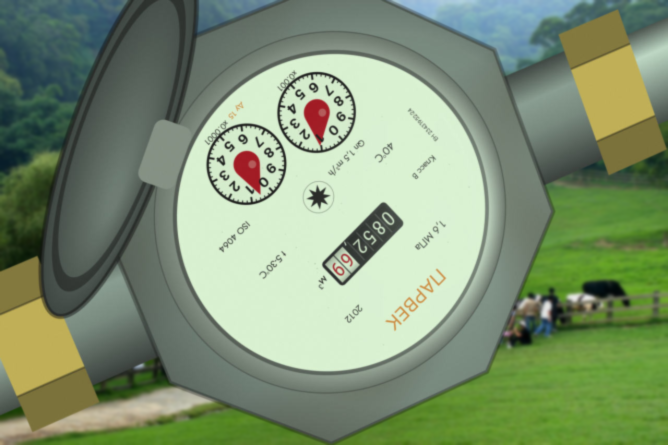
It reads {"value": 852.6910, "unit": "m³"}
